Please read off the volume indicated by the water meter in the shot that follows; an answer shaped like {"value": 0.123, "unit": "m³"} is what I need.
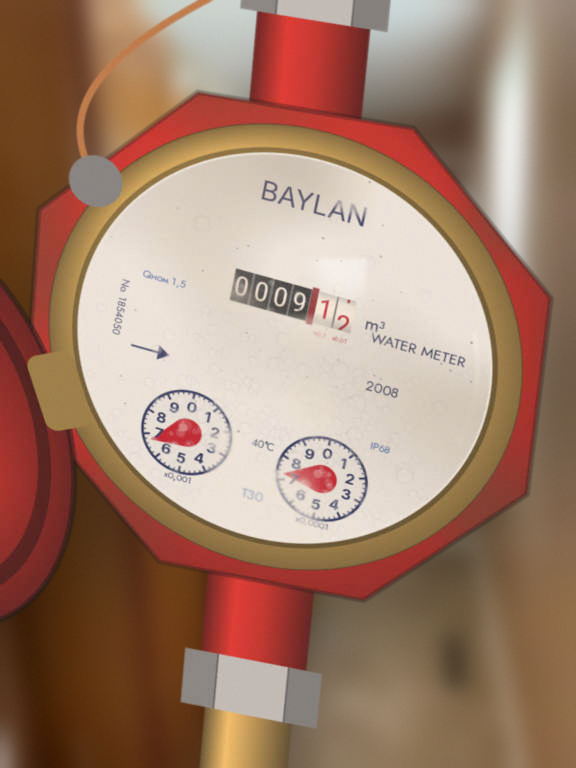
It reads {"value": 9.1167, "unit": "m³"}
